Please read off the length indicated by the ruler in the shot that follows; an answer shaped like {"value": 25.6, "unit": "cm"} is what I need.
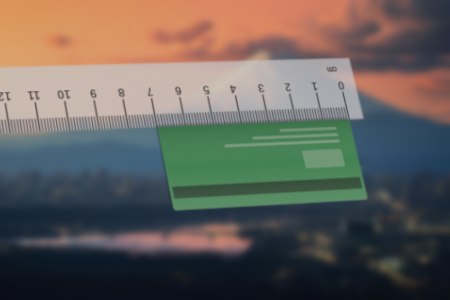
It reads {"value": 7, "unit": "cm"}
